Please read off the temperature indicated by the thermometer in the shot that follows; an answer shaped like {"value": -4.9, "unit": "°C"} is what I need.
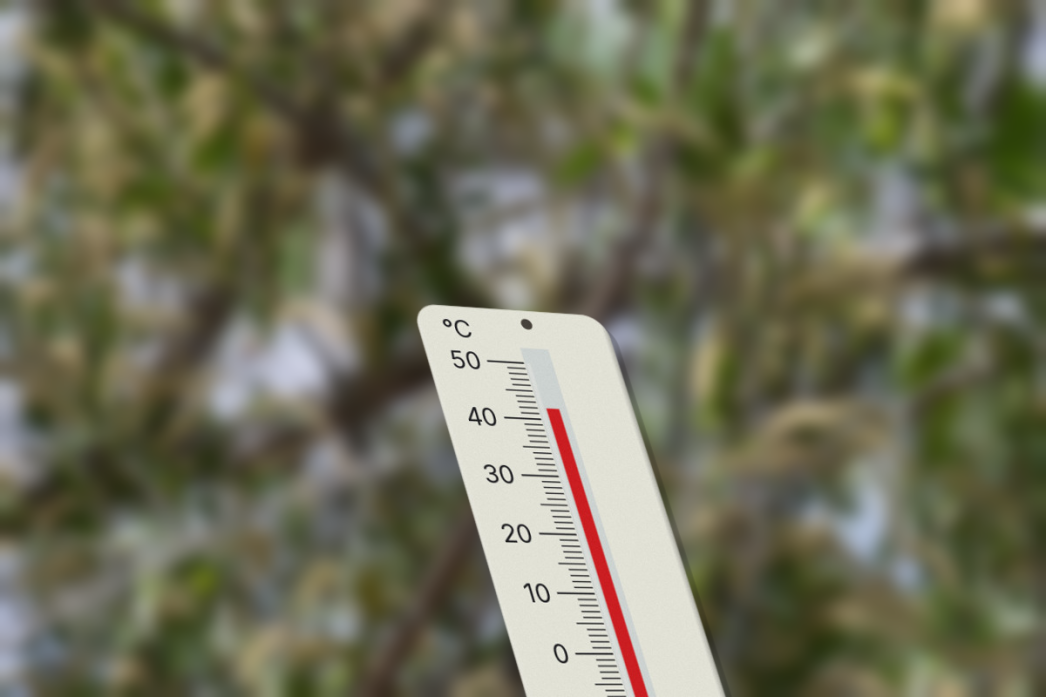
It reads {"value": 42, "unit": "°C"}
